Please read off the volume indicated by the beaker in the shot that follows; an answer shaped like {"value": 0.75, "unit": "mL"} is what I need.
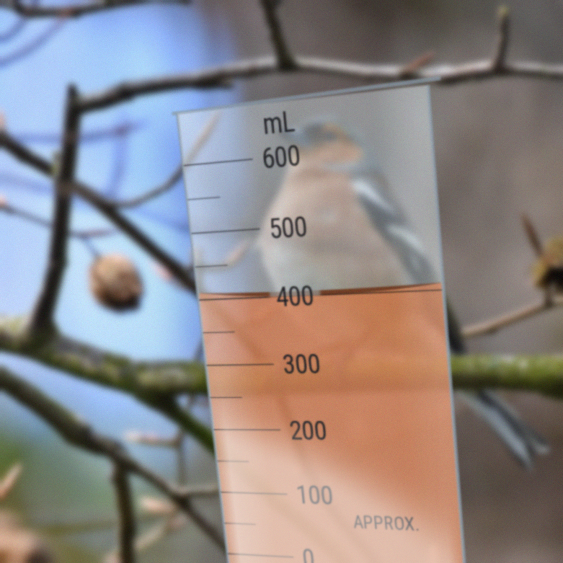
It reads {"value": 400, "unit": "mL"}
